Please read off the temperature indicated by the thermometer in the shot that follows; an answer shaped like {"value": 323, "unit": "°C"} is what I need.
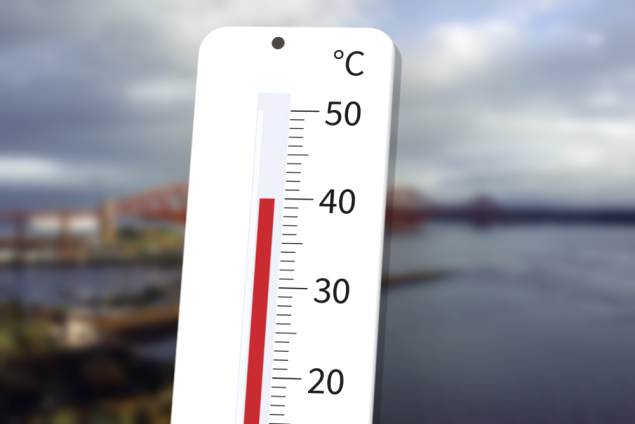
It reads {"value": 40, "unit": "°C"}
